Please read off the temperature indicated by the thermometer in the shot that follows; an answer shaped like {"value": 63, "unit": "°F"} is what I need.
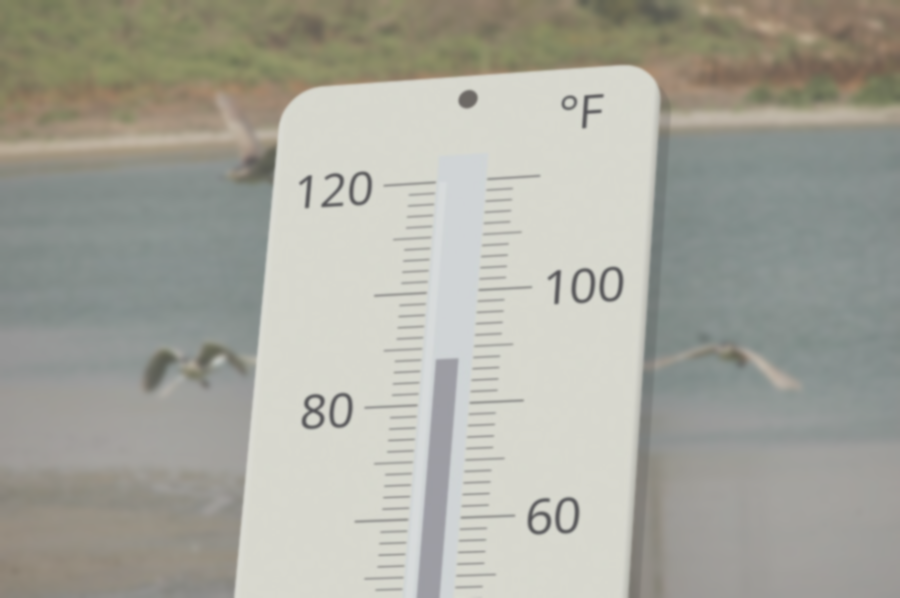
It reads {"value": 88, "unit": "°F"}
